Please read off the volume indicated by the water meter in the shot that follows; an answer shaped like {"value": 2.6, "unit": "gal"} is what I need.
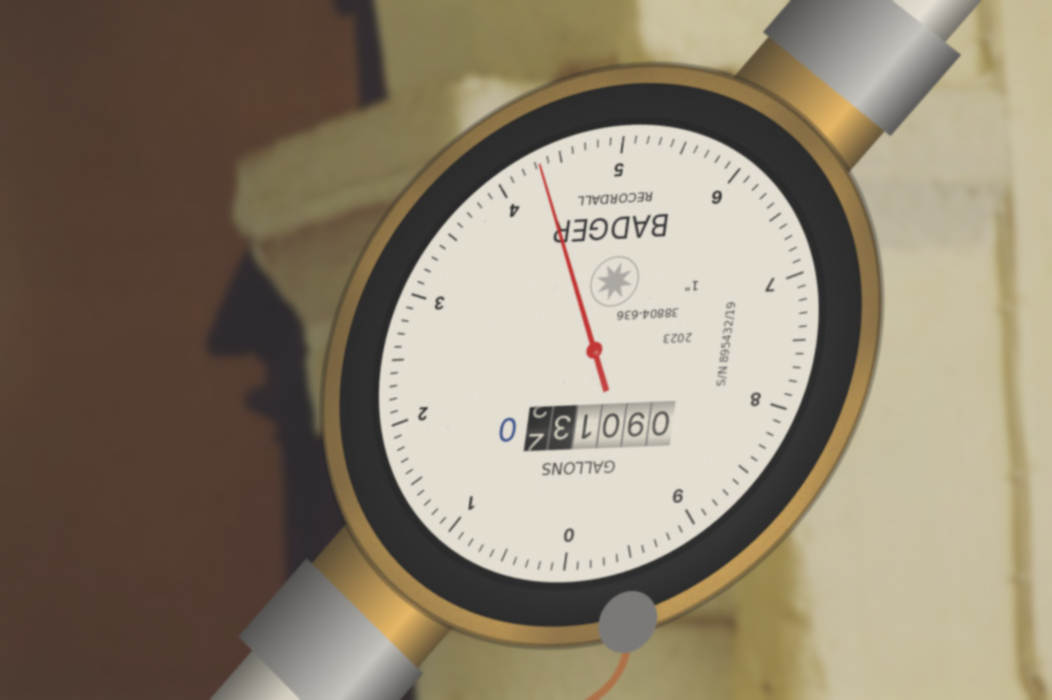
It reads {"value": 901324.3, "unit": "gal"}
